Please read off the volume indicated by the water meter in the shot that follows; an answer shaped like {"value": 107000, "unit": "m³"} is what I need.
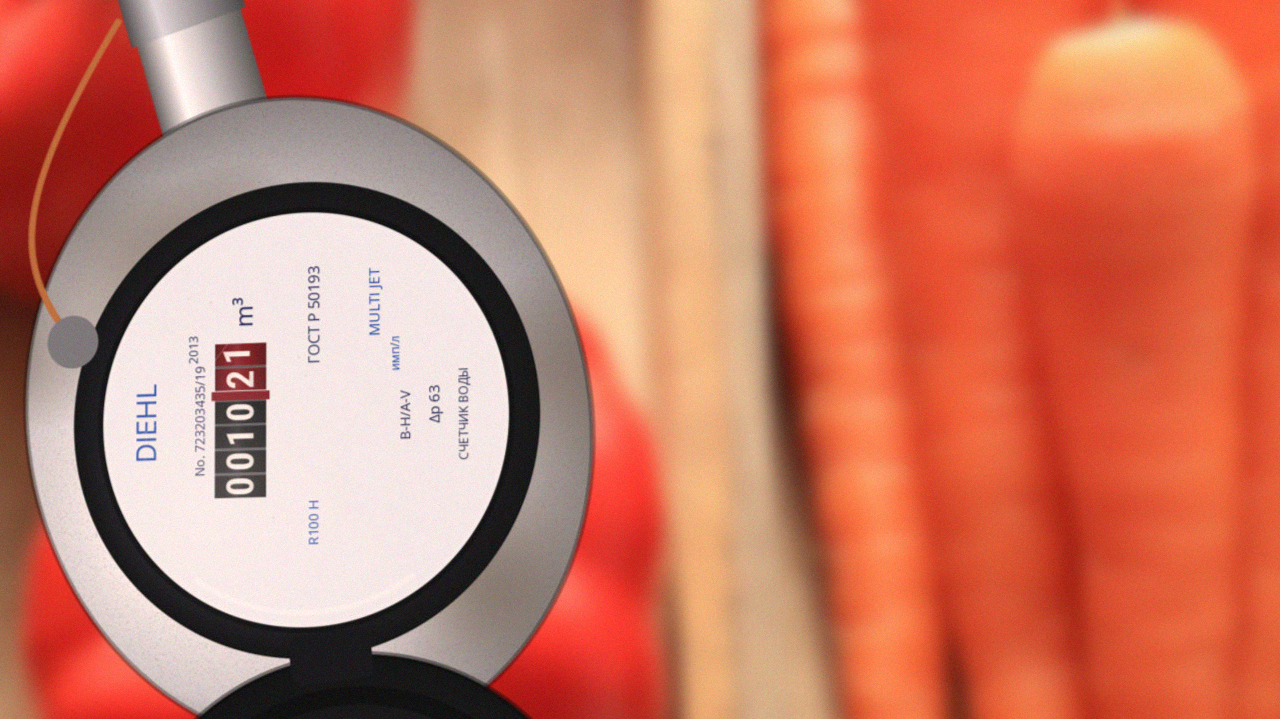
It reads {"value": 10.21, "unit": "m³"}
